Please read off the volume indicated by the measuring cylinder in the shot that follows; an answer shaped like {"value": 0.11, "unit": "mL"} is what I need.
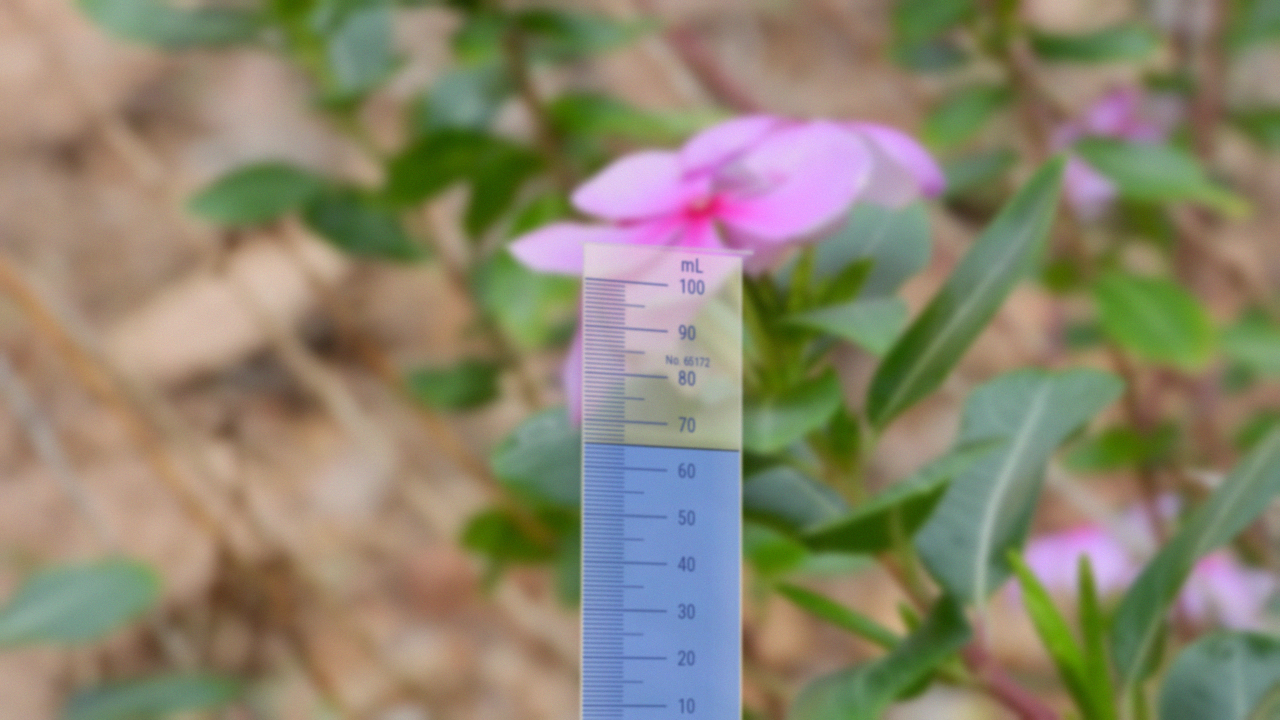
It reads {"value": 65, "unit": "mL"}
